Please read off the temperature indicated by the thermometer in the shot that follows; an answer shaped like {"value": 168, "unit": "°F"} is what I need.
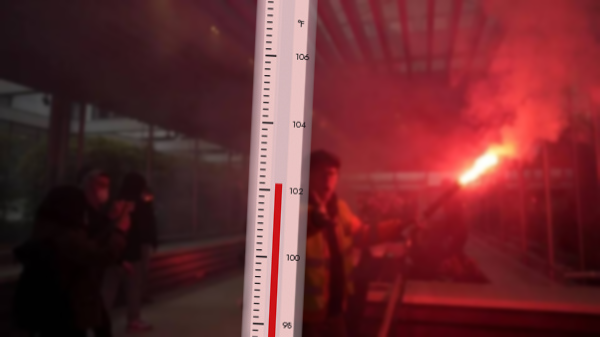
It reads {"value": 102.2, "unit": "°F"}
